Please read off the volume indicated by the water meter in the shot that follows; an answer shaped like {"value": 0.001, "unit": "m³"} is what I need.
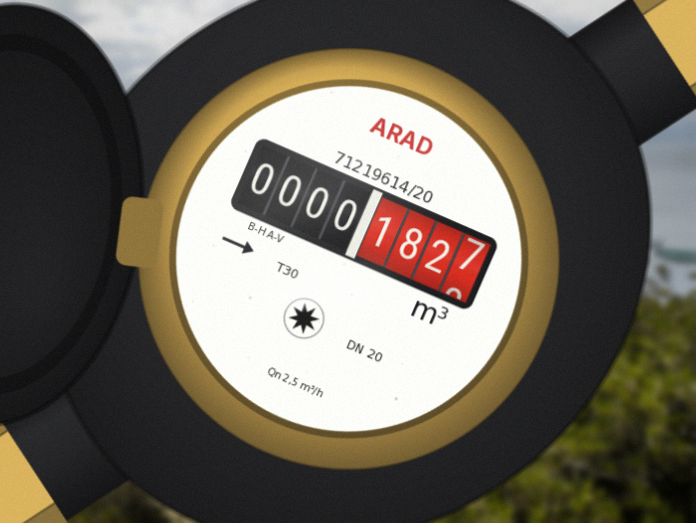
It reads {"value": 0.1827, "unit": "m³"}
